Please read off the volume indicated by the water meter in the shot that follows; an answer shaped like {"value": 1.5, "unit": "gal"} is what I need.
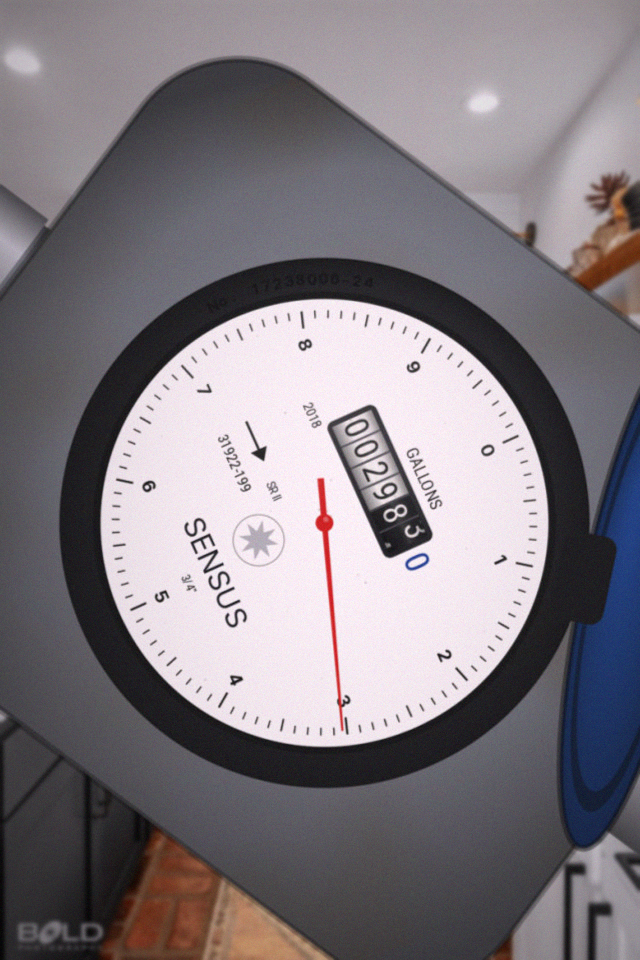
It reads {"value": 29833.0, "unit": "gal"}
